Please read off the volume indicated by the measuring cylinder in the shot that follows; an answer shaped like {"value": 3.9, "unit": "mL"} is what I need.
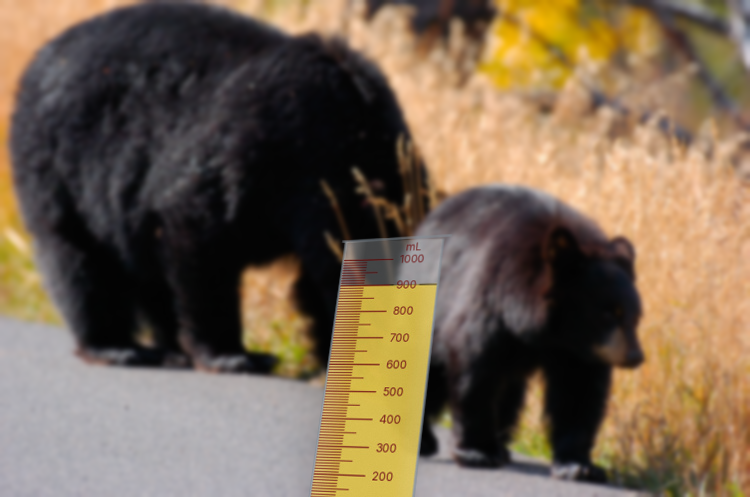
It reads {"value": 900, "unit": "mL"}
